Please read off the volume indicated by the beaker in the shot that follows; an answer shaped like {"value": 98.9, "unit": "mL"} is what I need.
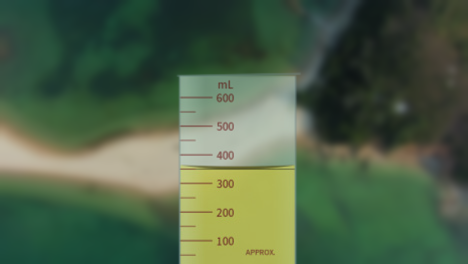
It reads {"value": 350, "unit": "mL"}
